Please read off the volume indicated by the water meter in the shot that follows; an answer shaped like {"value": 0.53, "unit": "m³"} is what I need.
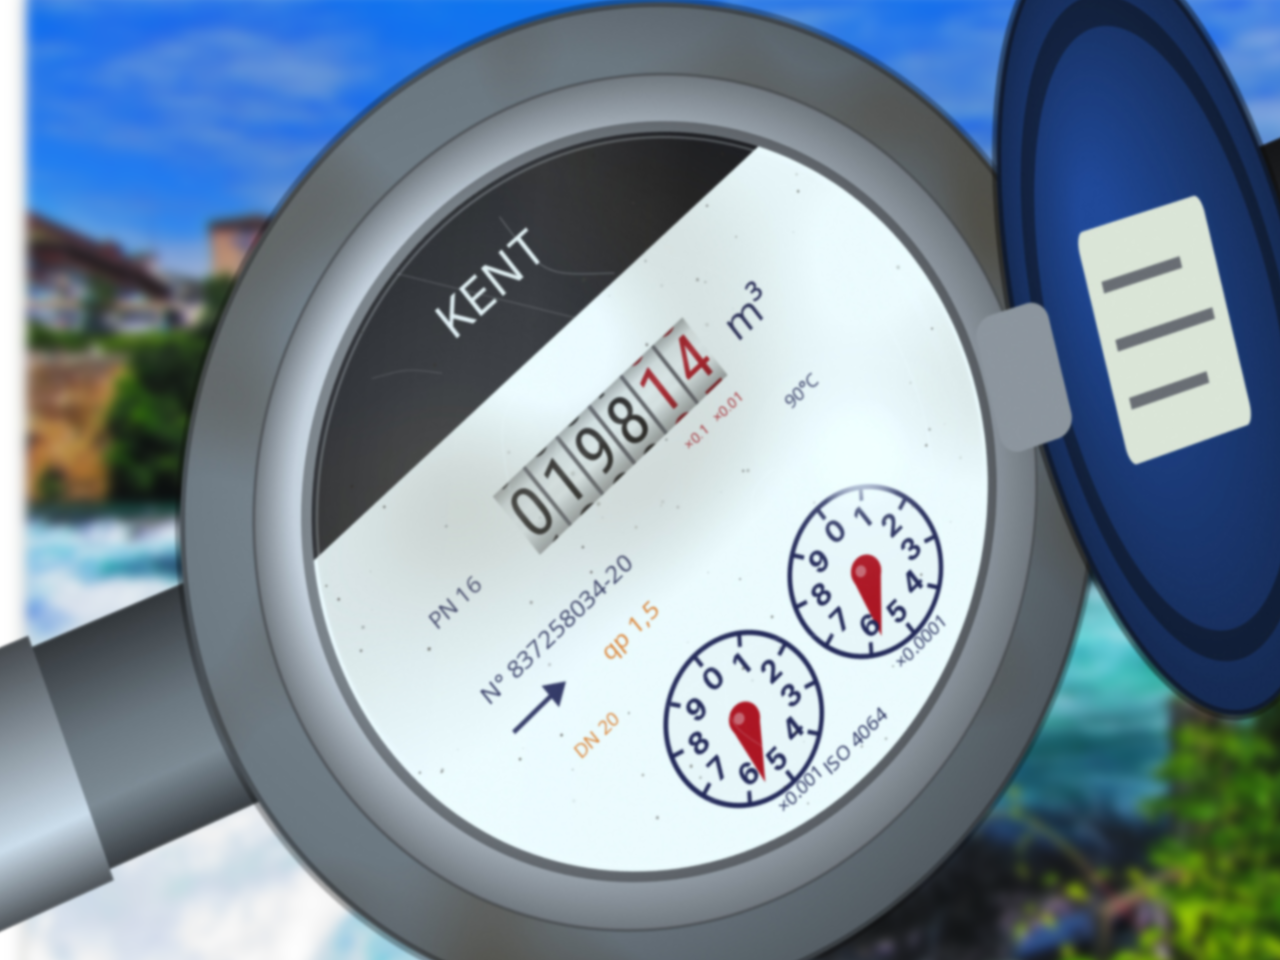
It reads {"value": 198.1455, "unit": "m³"}
